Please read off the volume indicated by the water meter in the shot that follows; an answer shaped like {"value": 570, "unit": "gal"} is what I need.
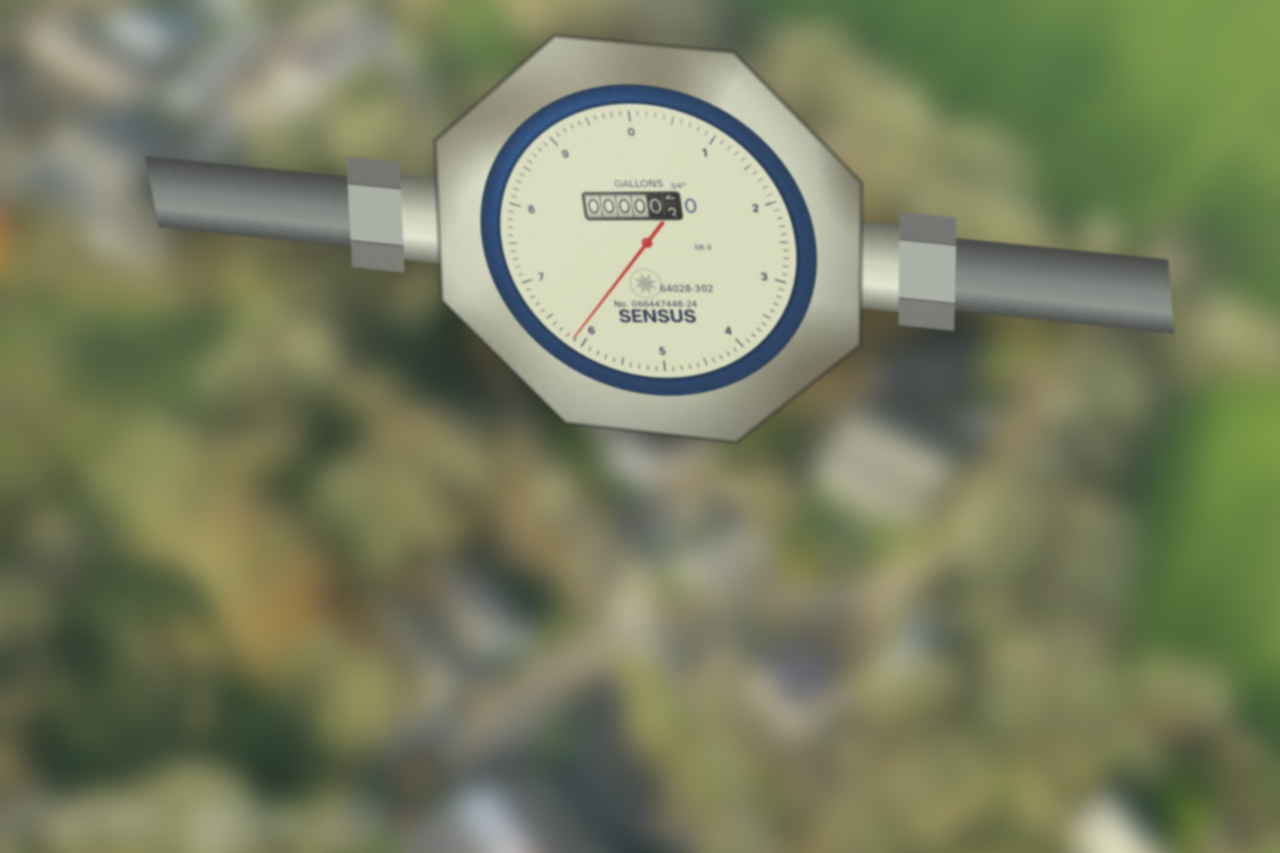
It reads {"value": 26.1, "unit": "gal"}
